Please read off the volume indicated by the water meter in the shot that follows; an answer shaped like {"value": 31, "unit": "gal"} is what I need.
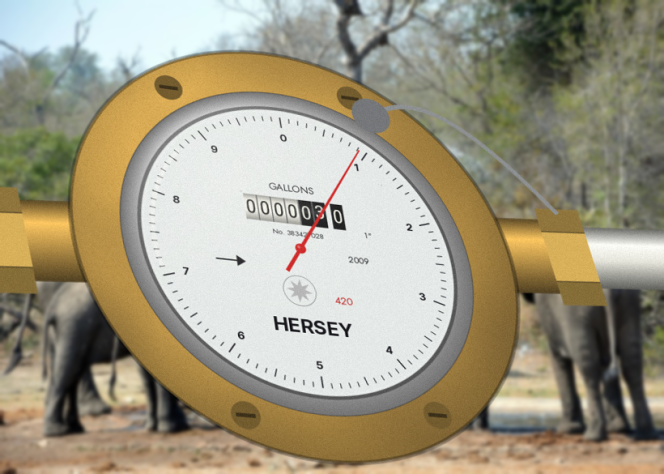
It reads {"value": 30.9, "unit": "gal"}
